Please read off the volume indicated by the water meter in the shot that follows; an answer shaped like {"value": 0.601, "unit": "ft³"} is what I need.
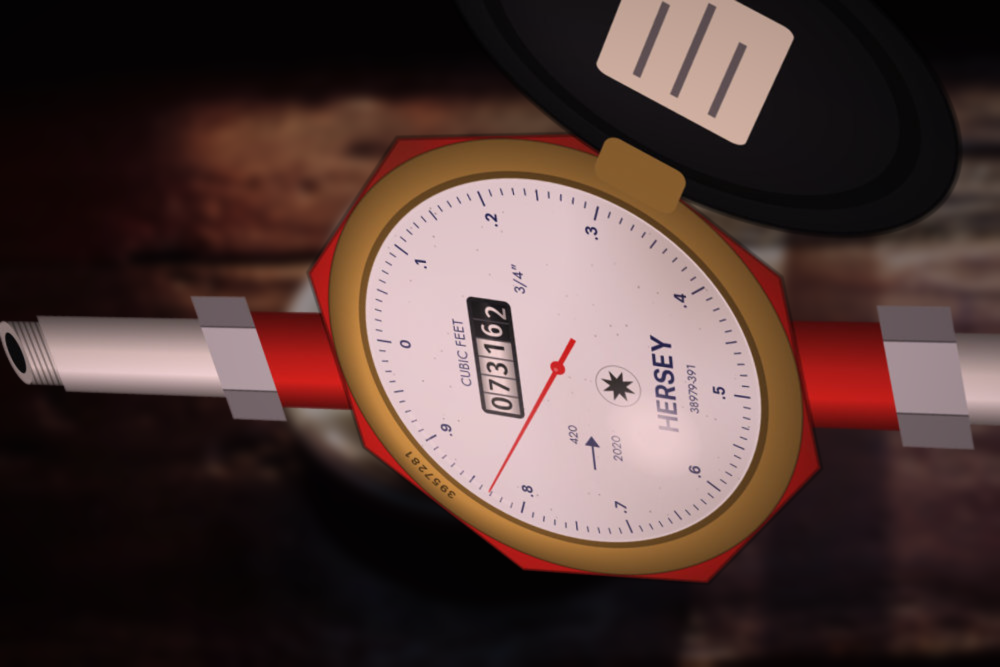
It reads {"value": 73161.83, "unit": "ft³"}
